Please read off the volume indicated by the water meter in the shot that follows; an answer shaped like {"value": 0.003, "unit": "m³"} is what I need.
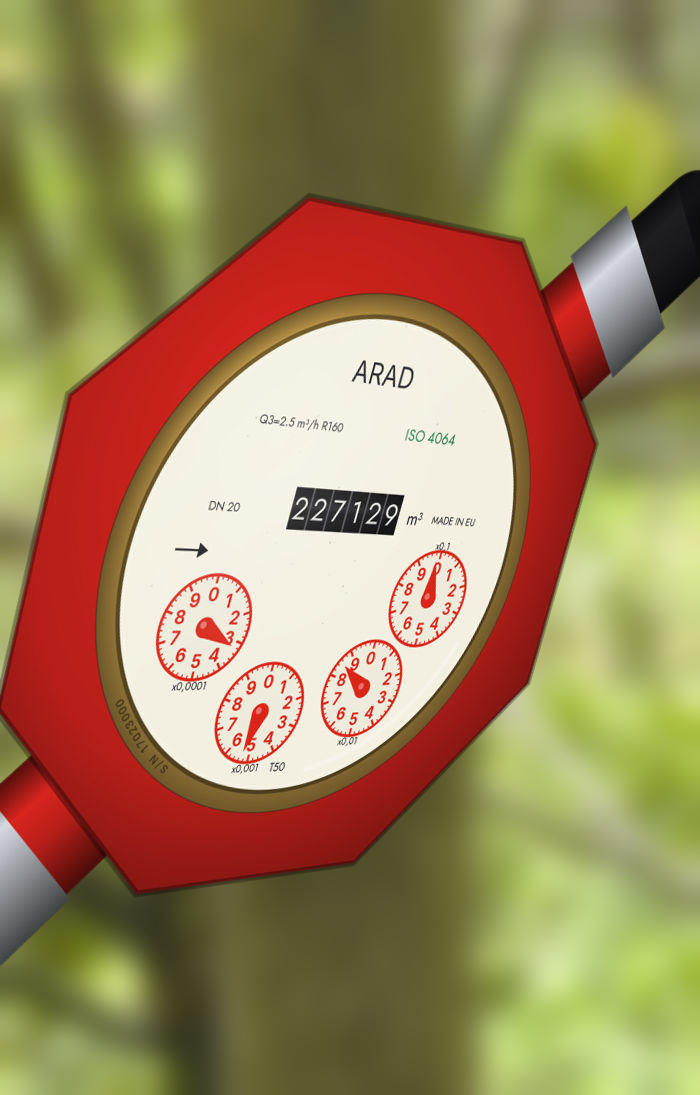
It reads {"value": 227128.9853, "unit": "m³"}
